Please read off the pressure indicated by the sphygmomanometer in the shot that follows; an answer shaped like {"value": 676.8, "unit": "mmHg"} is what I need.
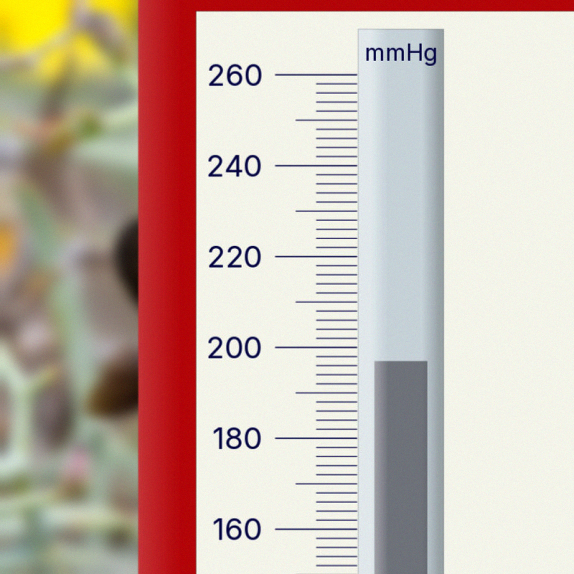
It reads {"value": 197, "unit": "mmHg"}
